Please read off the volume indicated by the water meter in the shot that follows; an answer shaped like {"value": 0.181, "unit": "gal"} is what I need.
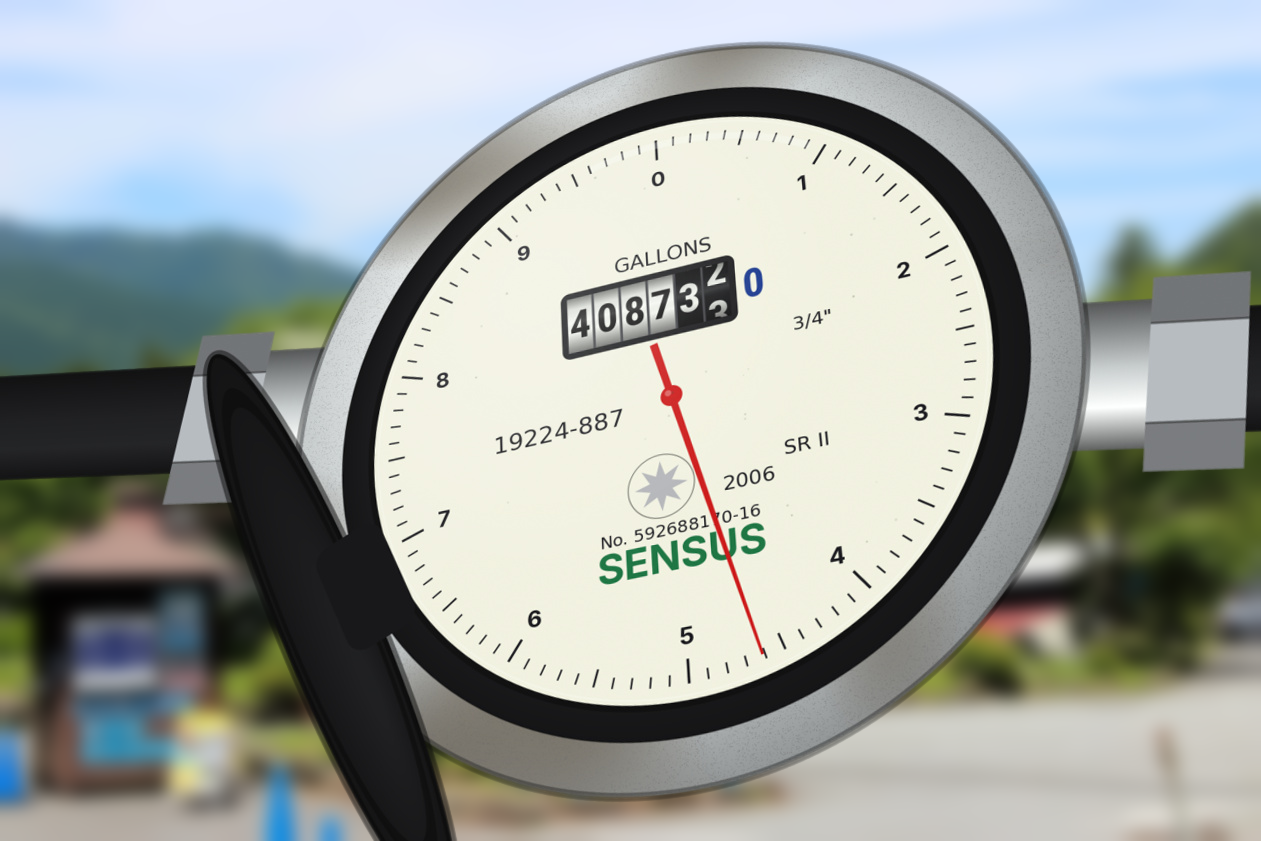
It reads {"value": 4087324.6, "unit": "gal"}
